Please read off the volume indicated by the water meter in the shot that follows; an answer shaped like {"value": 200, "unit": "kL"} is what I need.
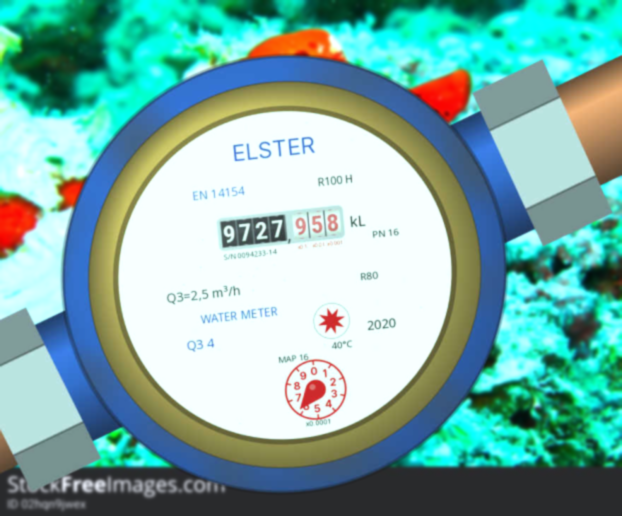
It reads {"value": 9727.9586, "unit": "kL"}
